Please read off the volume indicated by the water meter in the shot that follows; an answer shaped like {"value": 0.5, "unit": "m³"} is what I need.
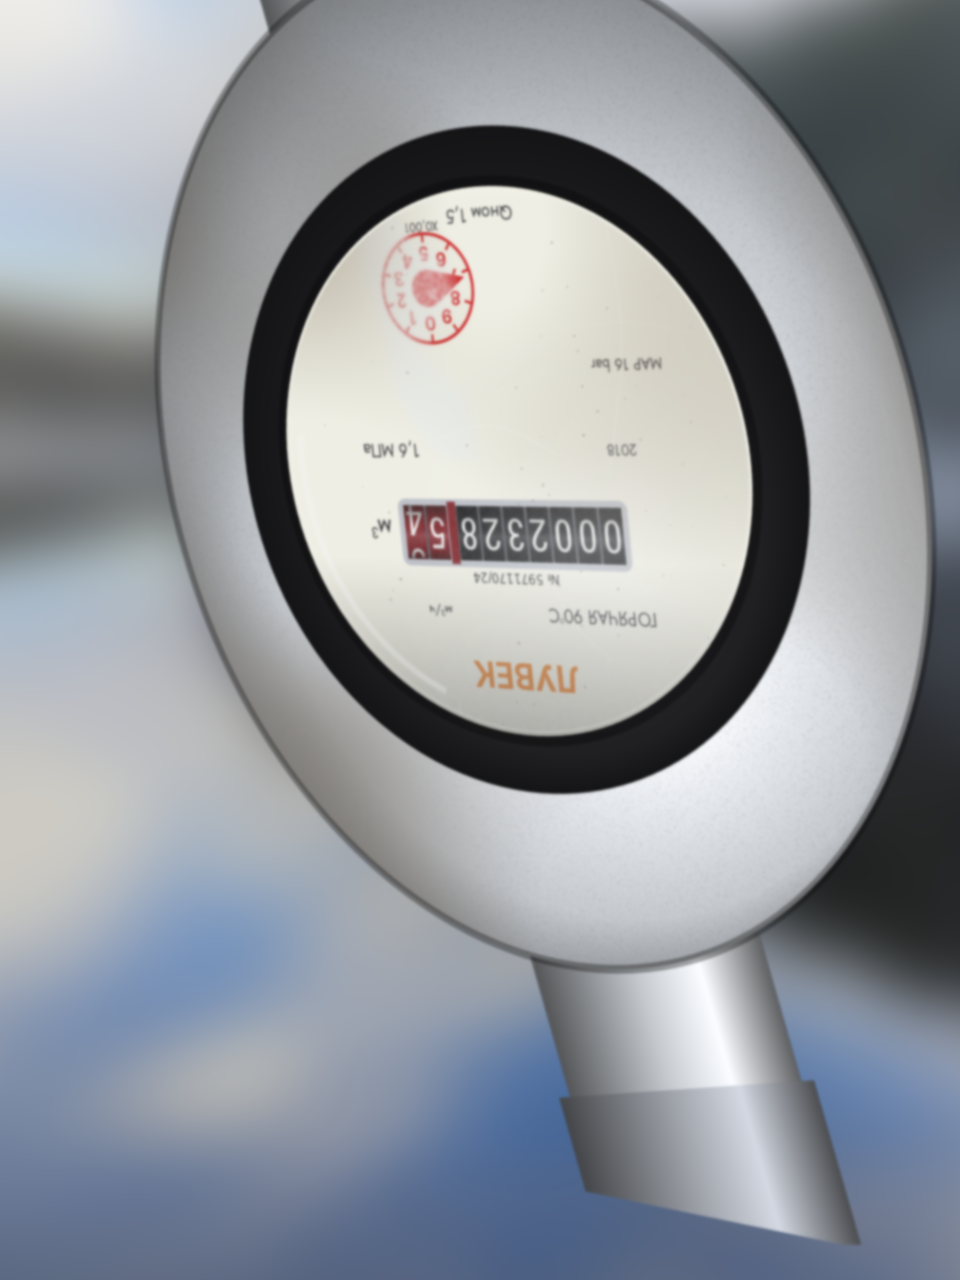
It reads {"value": 2328.537, "unit": "m³"}
